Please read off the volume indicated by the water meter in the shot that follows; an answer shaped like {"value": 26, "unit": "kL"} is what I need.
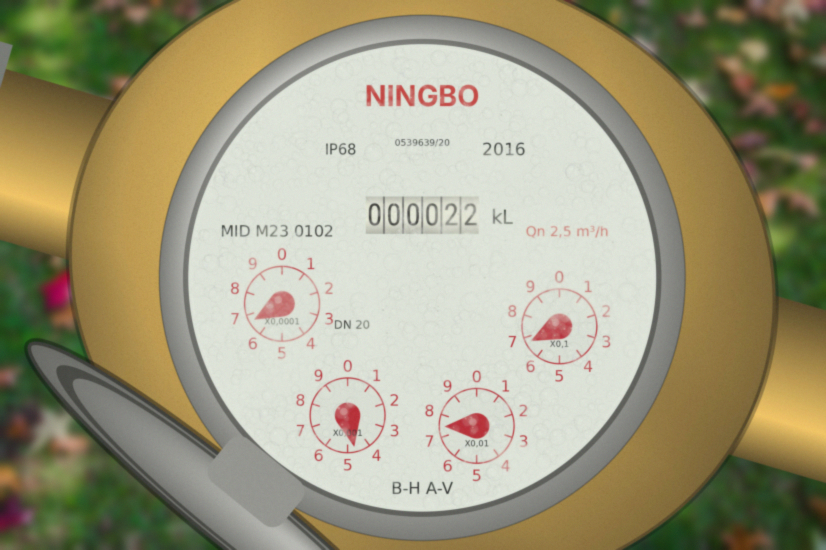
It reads {"value": 22.6746, "unit": "kL"}
